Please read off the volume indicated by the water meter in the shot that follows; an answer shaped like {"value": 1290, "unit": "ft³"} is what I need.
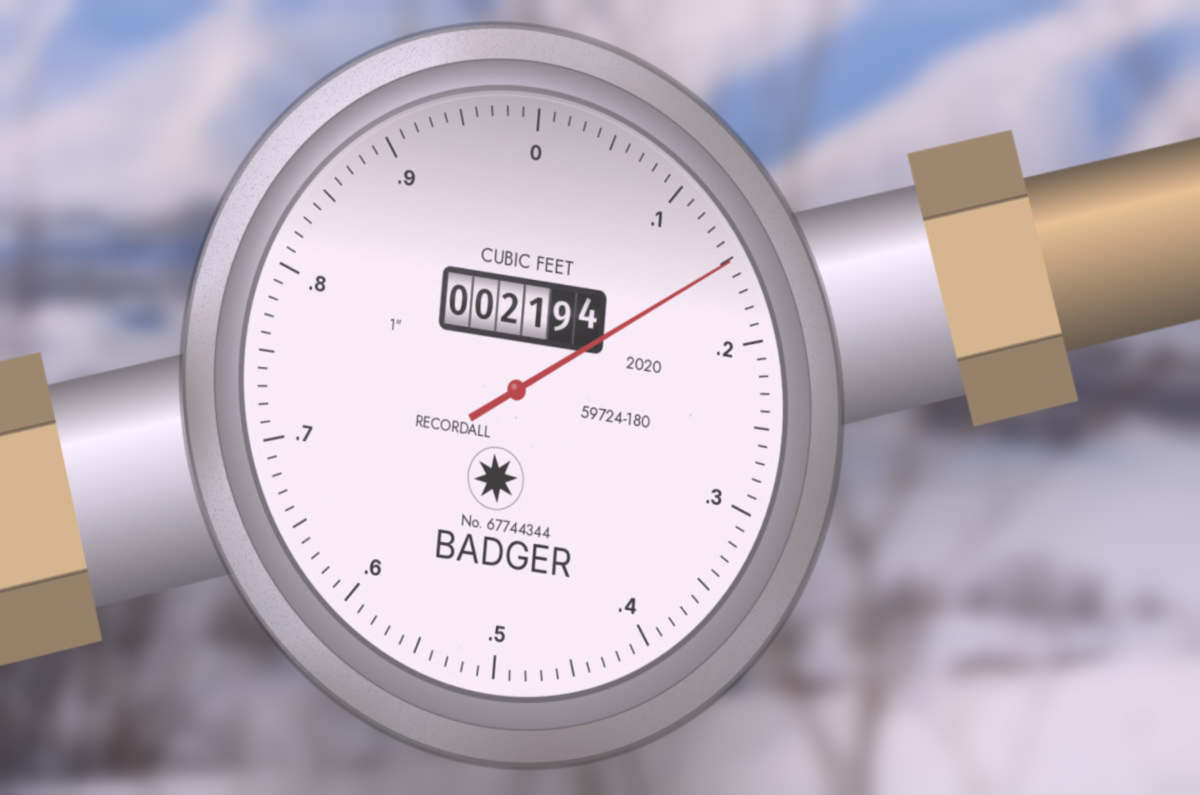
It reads {"value": 2194.15, "unit": "ft³"}
